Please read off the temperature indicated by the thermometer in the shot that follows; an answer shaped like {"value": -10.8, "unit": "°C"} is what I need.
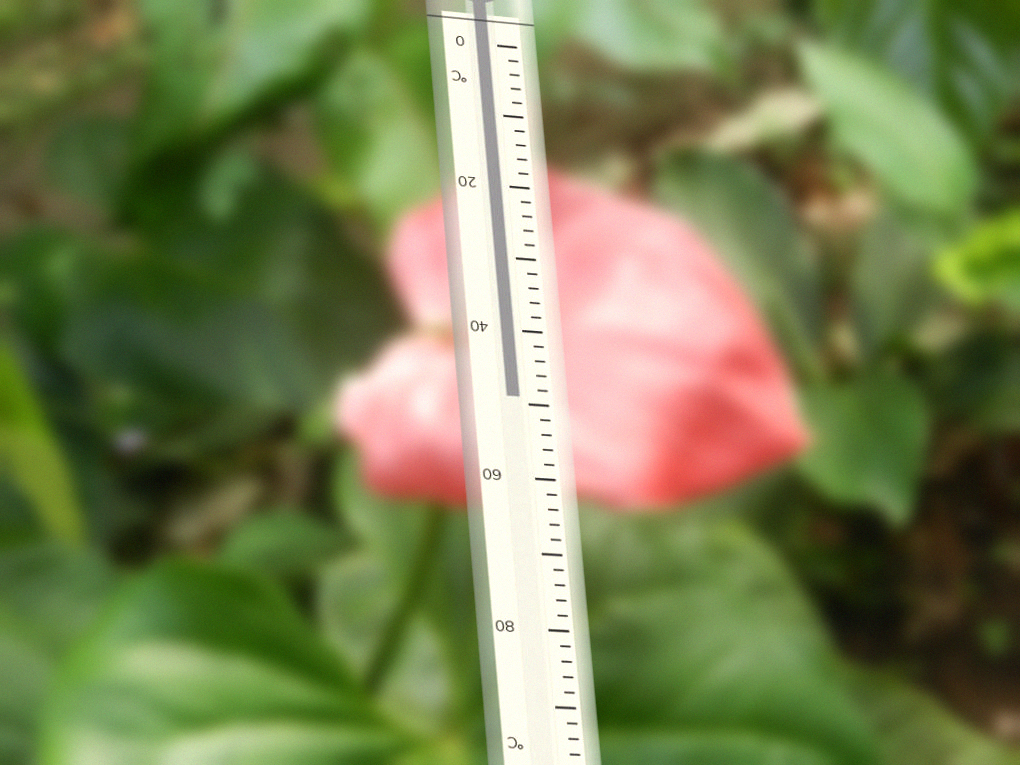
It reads {"value": 49, "unit": "°C"}
